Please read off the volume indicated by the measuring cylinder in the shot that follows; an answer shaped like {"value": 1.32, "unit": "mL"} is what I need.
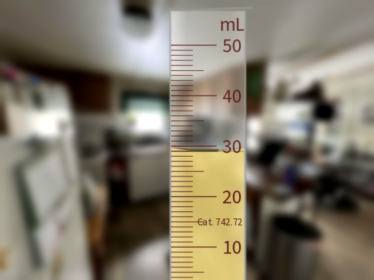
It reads {"value": 29, "unit": "mL"}
